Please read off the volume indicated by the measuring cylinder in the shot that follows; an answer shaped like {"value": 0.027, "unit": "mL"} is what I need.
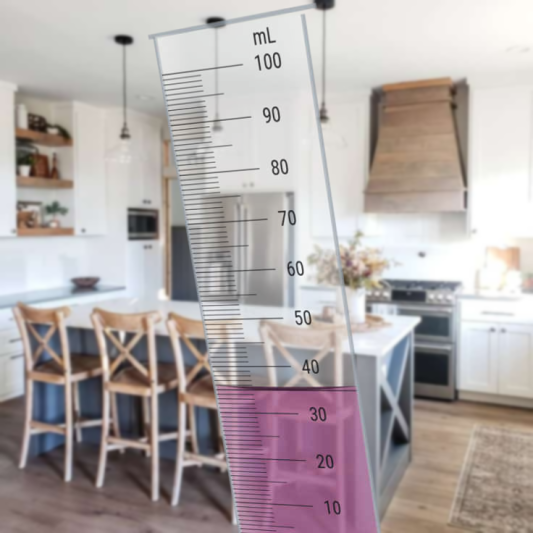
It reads {"value": 35, "unit": "mL"}
